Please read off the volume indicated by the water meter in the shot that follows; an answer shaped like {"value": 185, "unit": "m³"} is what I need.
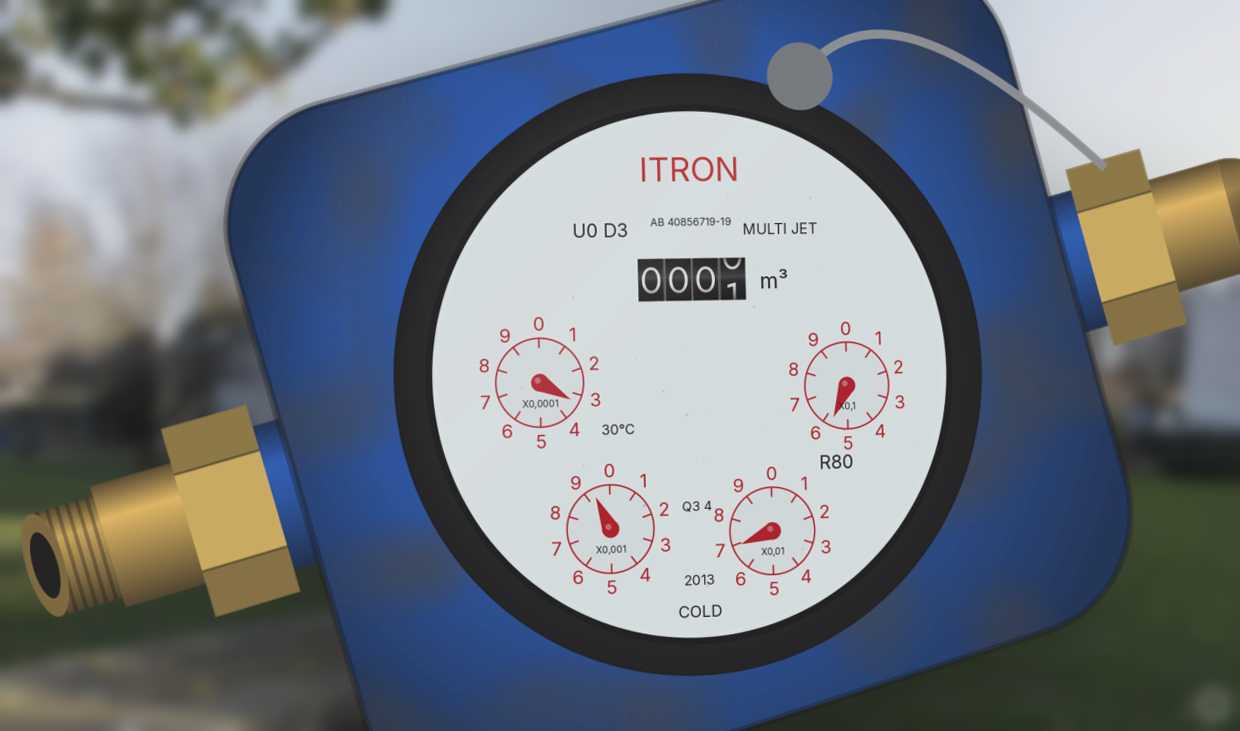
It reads {"value": 0.5693, "unit": "m³"}
